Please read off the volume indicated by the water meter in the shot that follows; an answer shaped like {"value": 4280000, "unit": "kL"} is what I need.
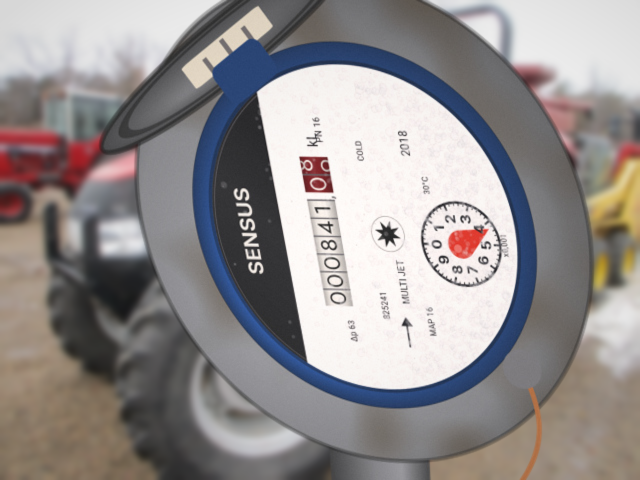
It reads {"value": 841.084, "unit": "kL"}
